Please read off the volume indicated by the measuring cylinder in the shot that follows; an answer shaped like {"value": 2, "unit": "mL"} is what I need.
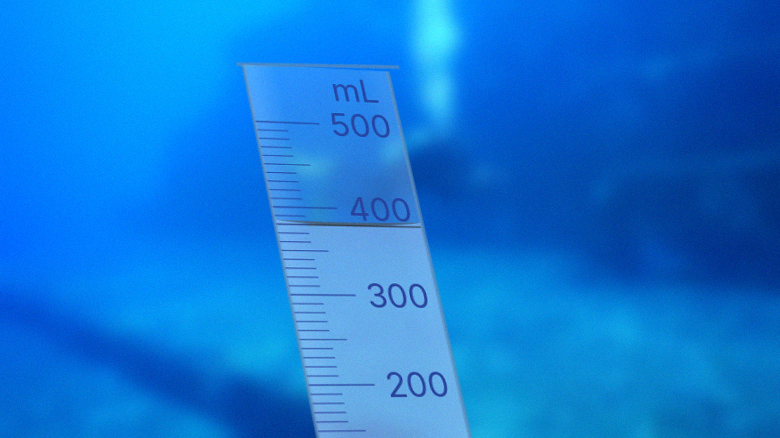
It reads {"value": 380, "unit": "mL"}
